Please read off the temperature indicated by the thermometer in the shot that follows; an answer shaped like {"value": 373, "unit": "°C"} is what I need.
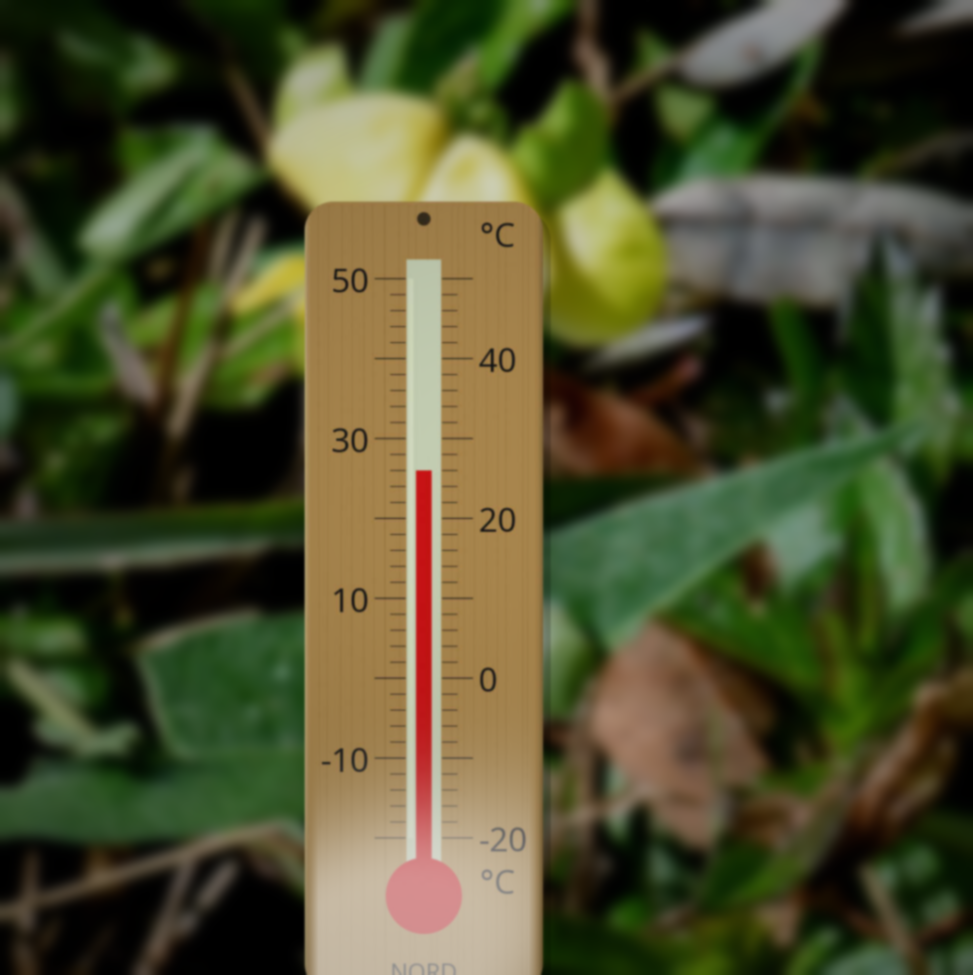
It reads {"value": 26, "unit": "°C"}
